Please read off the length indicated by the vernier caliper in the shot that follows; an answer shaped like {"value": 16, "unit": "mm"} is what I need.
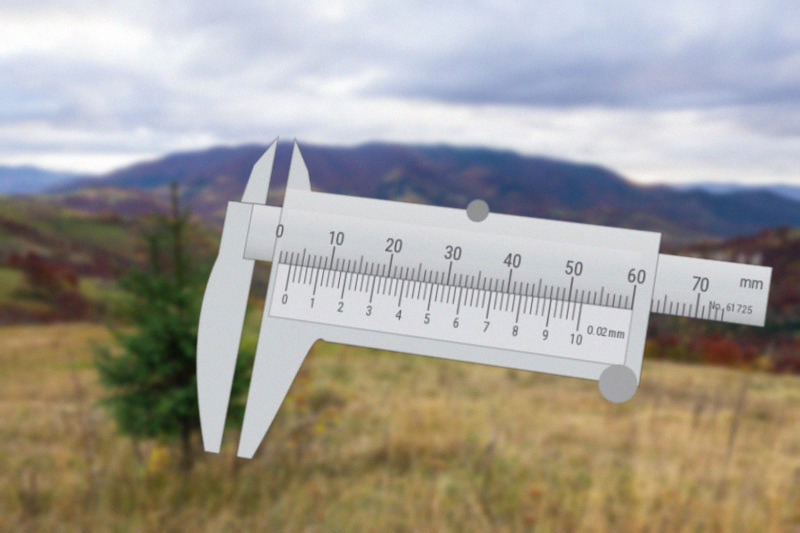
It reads {"value": 3.0, "unit": "mm"}
